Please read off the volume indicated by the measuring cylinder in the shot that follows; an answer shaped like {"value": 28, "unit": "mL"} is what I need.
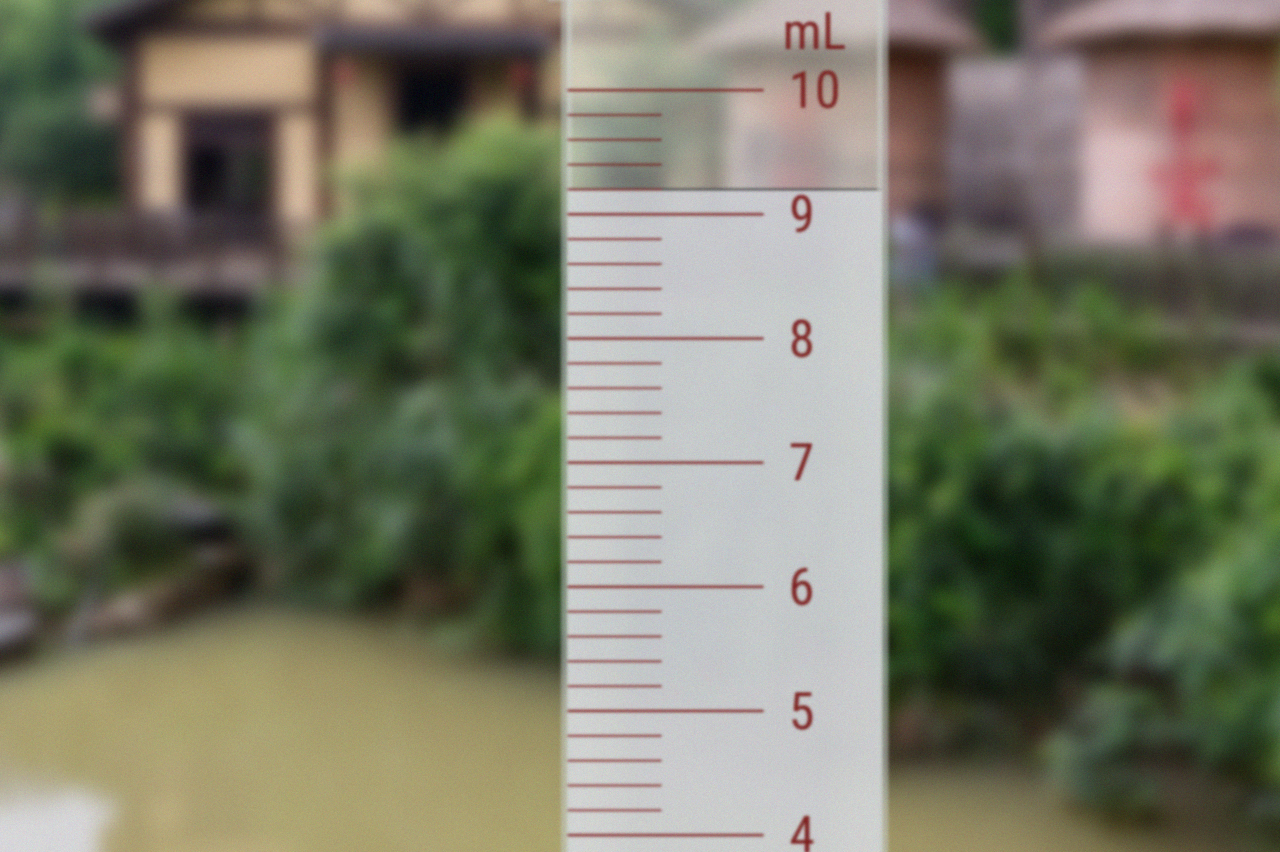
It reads {"value": 9.2, "unit": "mL"}
